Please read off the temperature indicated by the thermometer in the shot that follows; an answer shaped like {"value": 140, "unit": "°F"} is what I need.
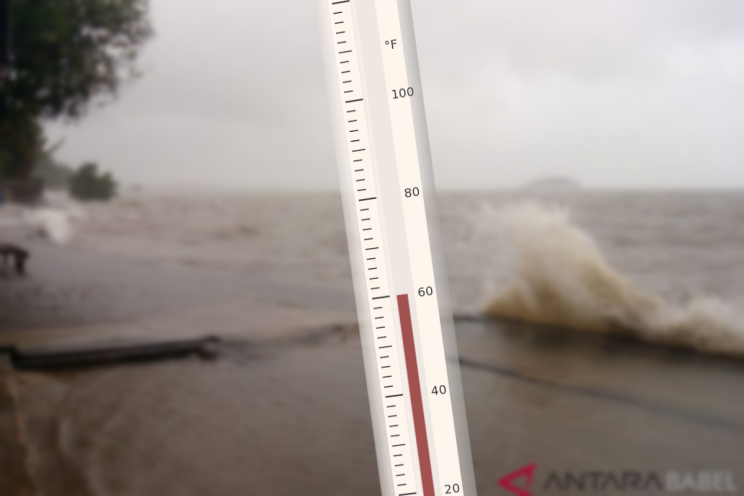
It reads {"value": 60, "unit": "°F"}
